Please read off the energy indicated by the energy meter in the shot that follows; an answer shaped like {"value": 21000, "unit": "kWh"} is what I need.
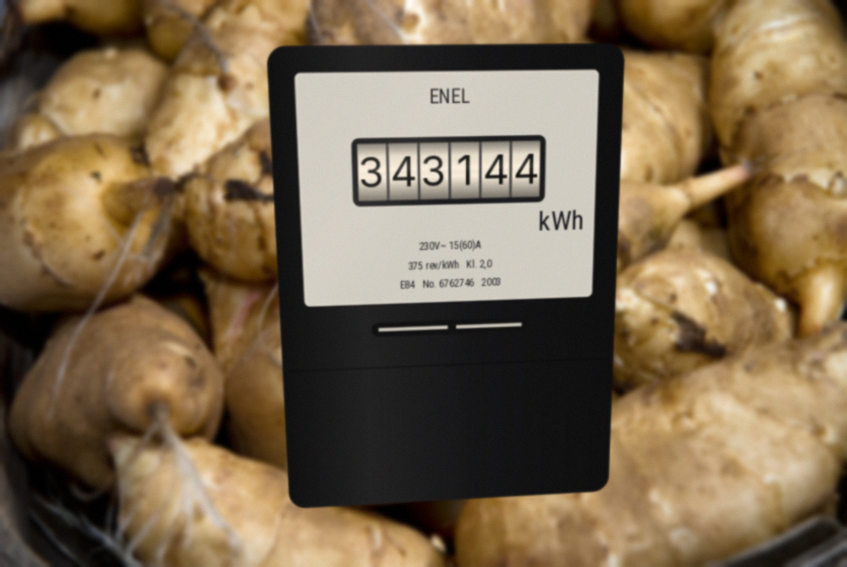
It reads {"value": 343144, "unit": "kWh"}
